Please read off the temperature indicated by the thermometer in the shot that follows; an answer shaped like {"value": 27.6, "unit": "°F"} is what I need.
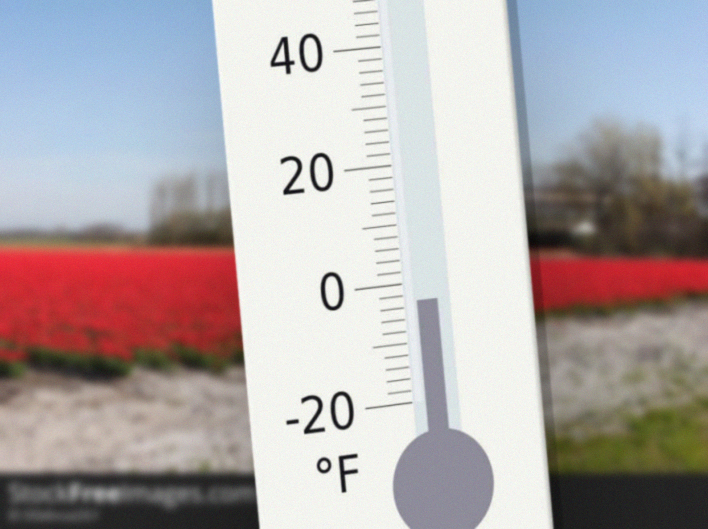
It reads {"value": -3, "unit": "°F"}
